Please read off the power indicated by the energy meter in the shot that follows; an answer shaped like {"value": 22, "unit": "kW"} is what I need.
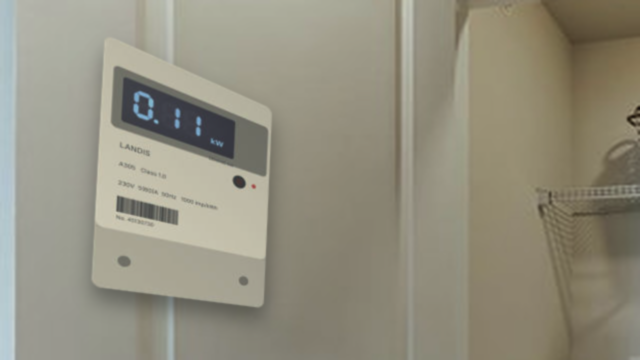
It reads {"value": 0.11, "unit": "kW"}
